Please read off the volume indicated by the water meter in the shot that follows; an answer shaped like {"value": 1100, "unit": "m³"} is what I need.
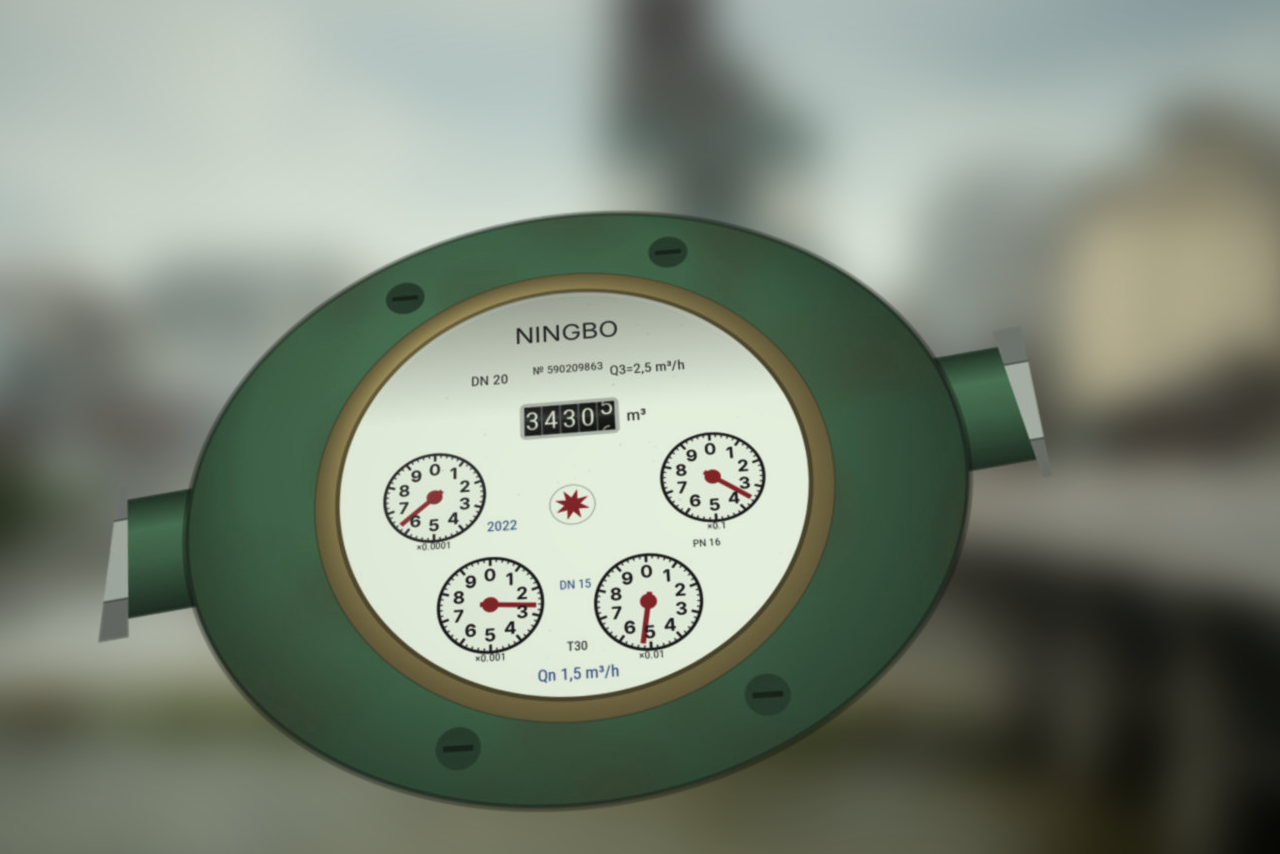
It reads {"value": 34305.3526, "unit": "m³"}
